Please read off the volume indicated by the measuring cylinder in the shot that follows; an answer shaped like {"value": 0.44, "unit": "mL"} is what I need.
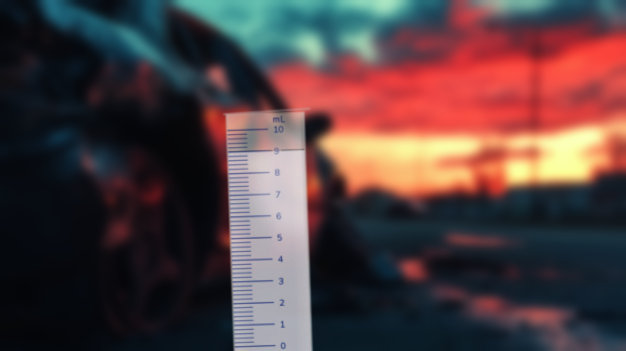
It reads {"value": 9, "unit": "mL"}
